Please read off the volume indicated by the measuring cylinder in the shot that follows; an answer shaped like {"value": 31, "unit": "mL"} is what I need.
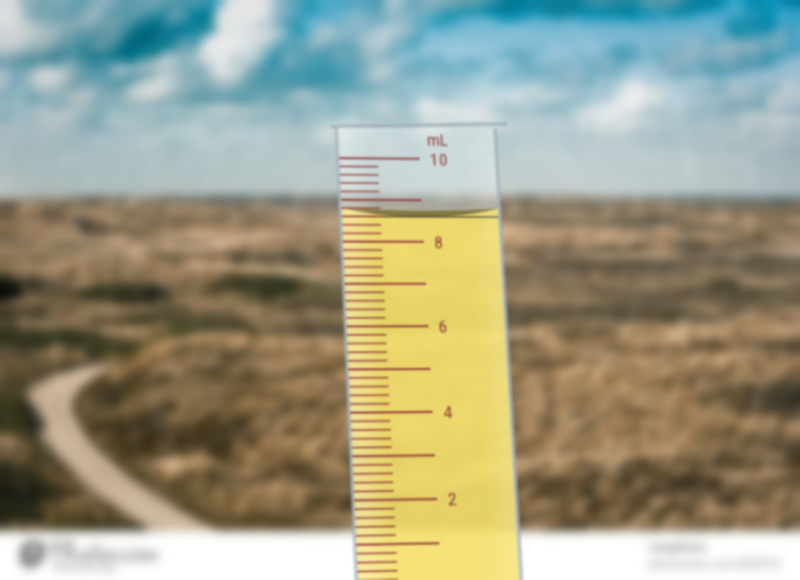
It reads {"value": 8.6, "unit": "mL"}
